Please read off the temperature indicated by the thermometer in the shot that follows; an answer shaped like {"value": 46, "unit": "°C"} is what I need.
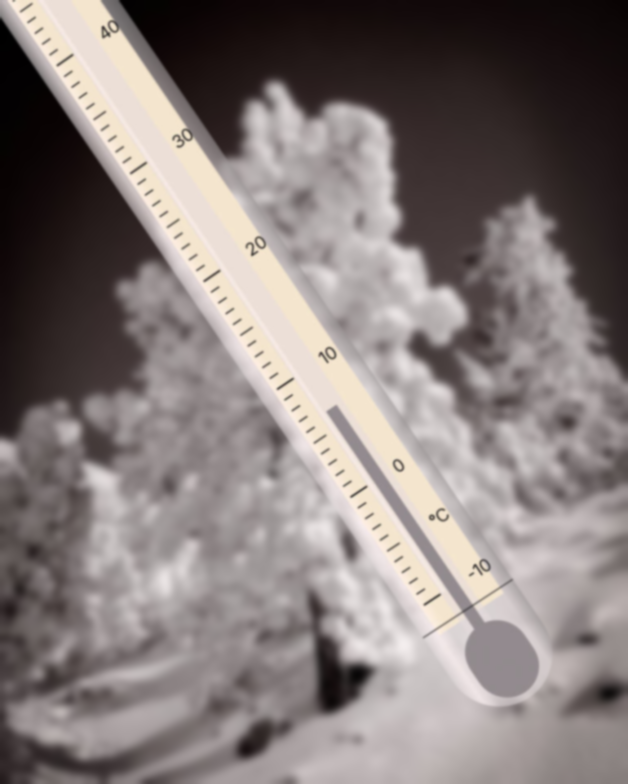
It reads {"value": 6.5, "unit": "°C"}
